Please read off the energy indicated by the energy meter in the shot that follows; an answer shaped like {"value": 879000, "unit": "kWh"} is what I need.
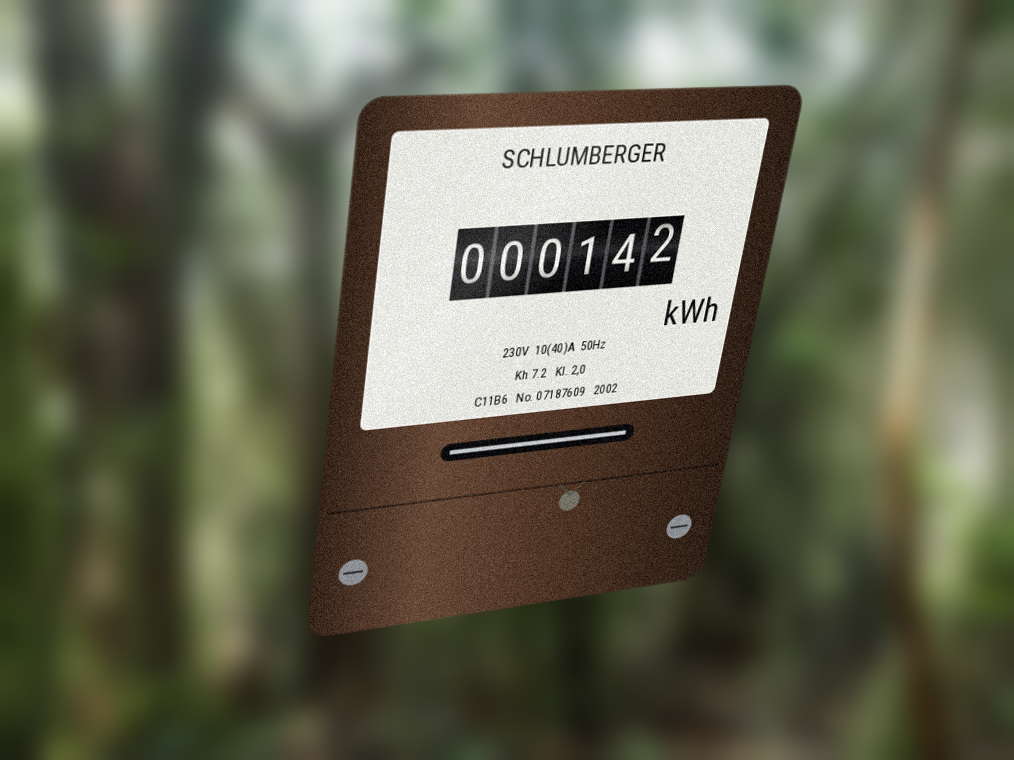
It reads {"value": 142, "unit": "kWh"}
